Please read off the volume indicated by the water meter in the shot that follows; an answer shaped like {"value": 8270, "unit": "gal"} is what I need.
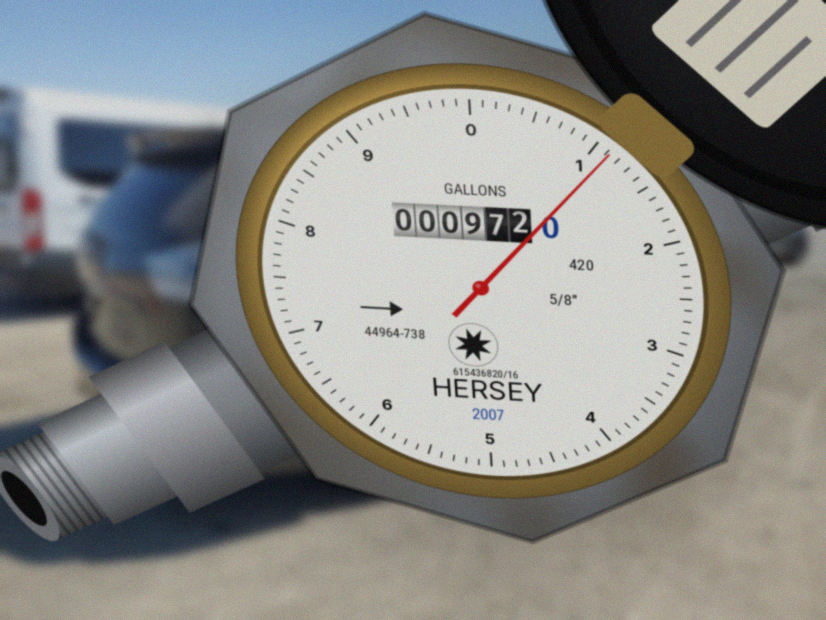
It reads {"value": 9721.1, "unit": "gal"}
